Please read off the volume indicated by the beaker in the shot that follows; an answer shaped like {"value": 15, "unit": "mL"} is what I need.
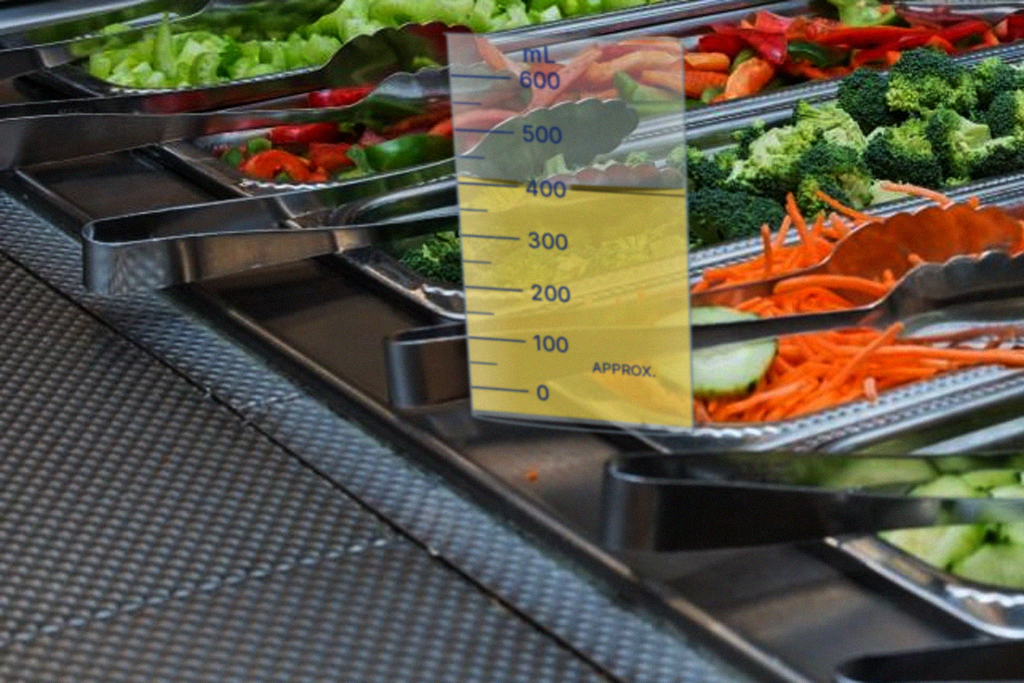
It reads {"value": 400, "unit": "mL"}
